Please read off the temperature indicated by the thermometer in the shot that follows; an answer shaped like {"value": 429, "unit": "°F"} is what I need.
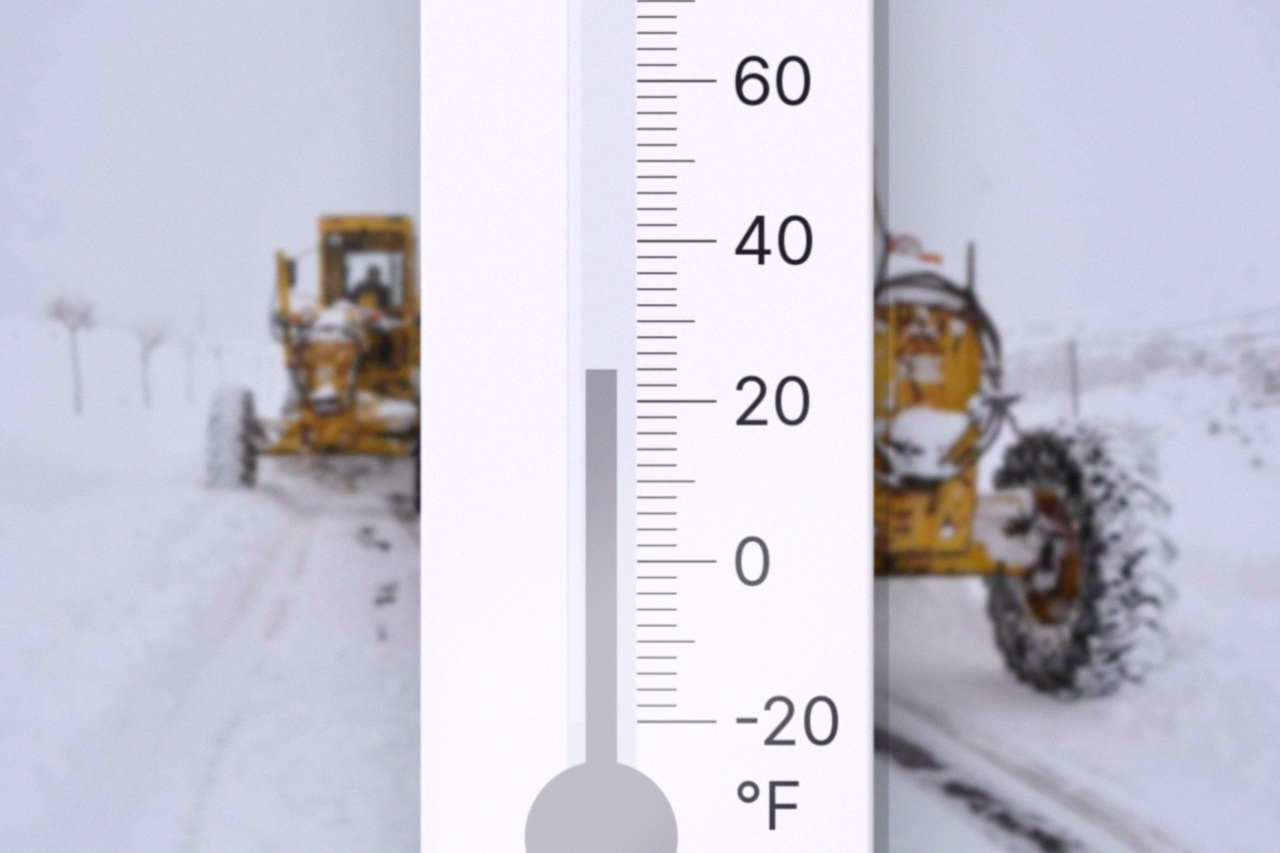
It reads {"value": 24, "unit": "°F"}
